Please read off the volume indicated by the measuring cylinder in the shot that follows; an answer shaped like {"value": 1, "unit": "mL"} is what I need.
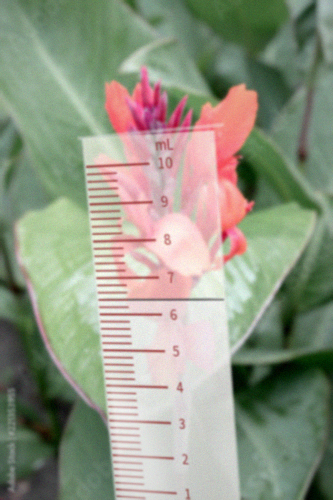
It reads {"value": 6.4, "unit": "mL"}
